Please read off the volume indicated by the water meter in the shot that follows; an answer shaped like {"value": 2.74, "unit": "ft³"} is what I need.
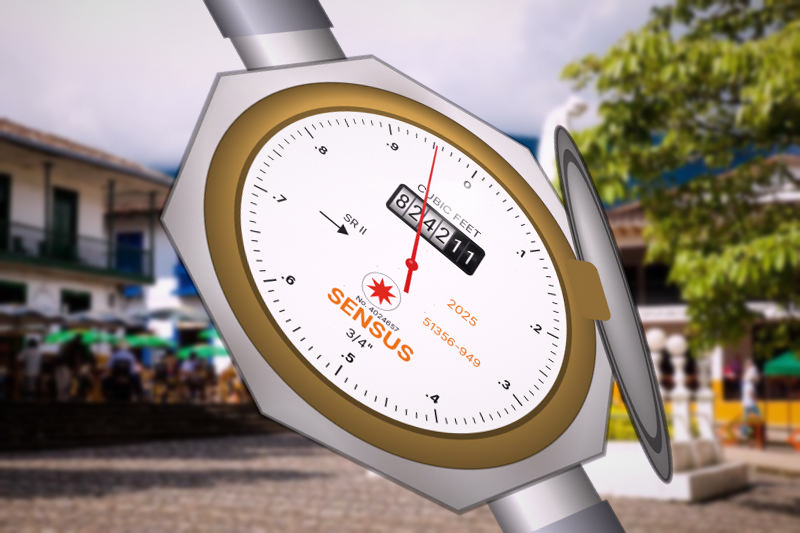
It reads {"value": 824210.95, "unit": "ft³"}
